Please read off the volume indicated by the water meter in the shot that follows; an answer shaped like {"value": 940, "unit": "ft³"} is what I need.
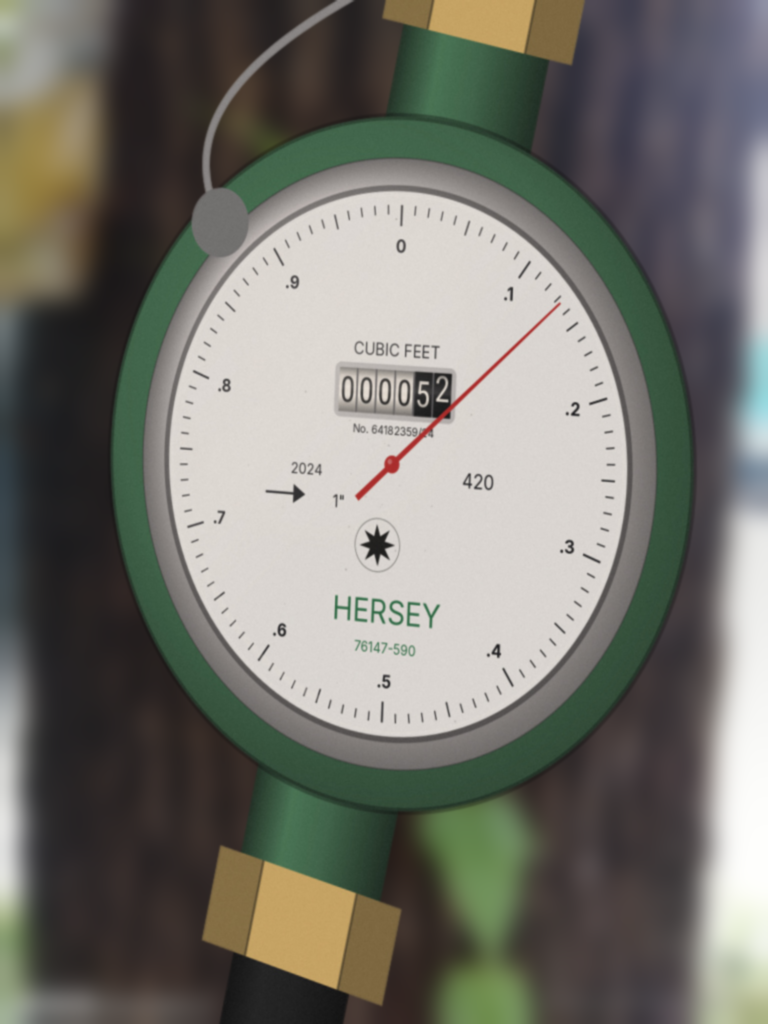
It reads {"value": 52.13, "unit": "ft³"}
